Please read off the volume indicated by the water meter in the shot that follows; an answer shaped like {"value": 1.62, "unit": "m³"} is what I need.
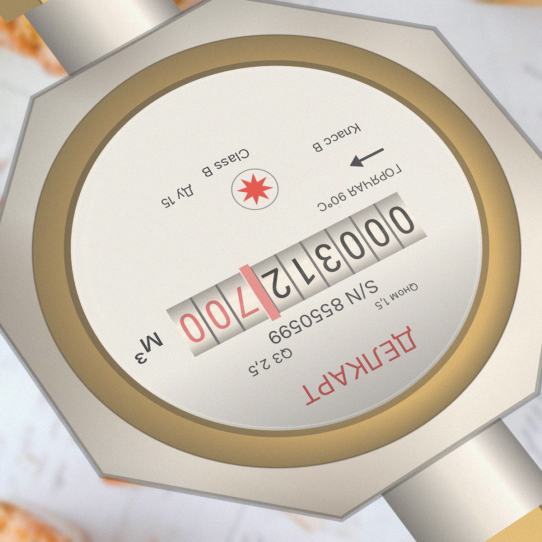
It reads {"value": 312.700, "unit": "m³"}
